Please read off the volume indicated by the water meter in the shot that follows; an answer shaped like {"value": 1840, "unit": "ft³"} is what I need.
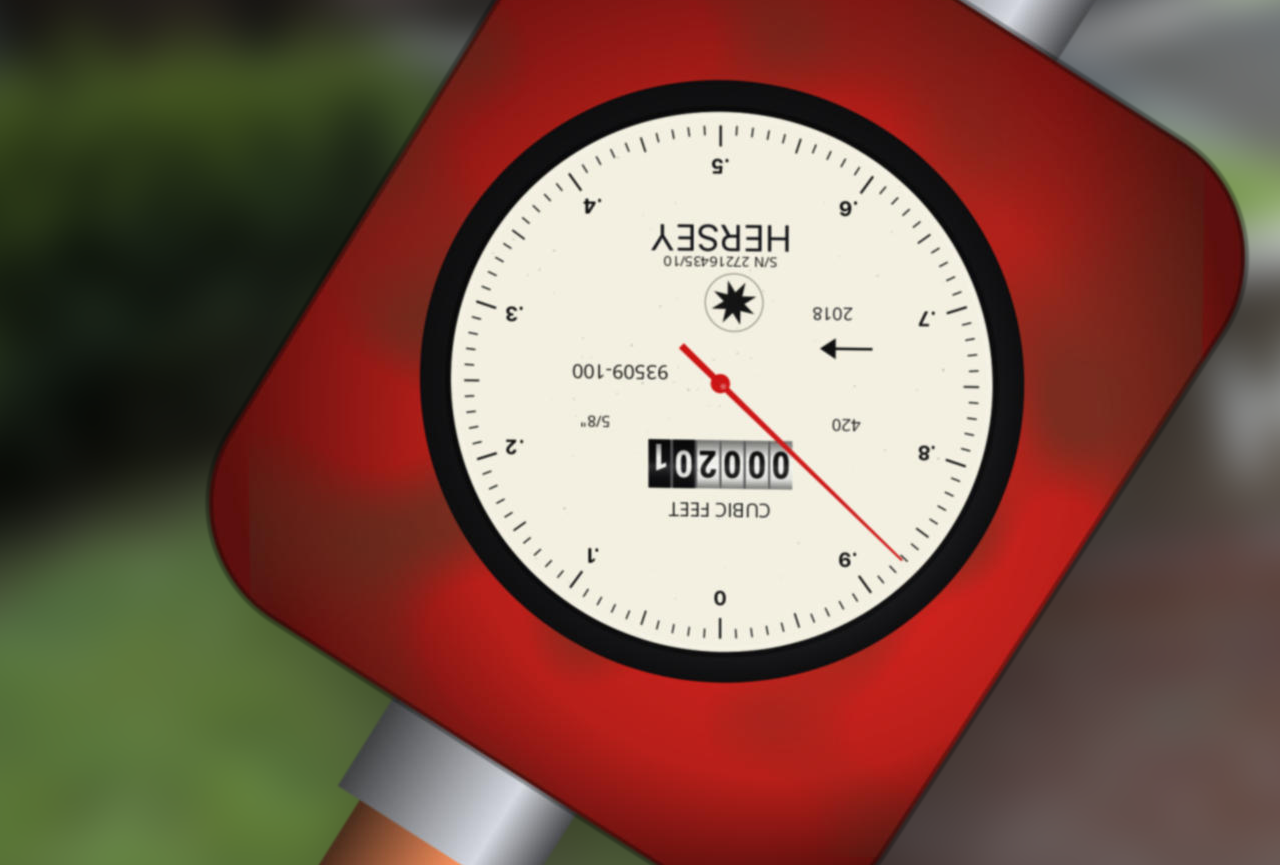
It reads {"value": 200.87, "unit": "ft³"}
